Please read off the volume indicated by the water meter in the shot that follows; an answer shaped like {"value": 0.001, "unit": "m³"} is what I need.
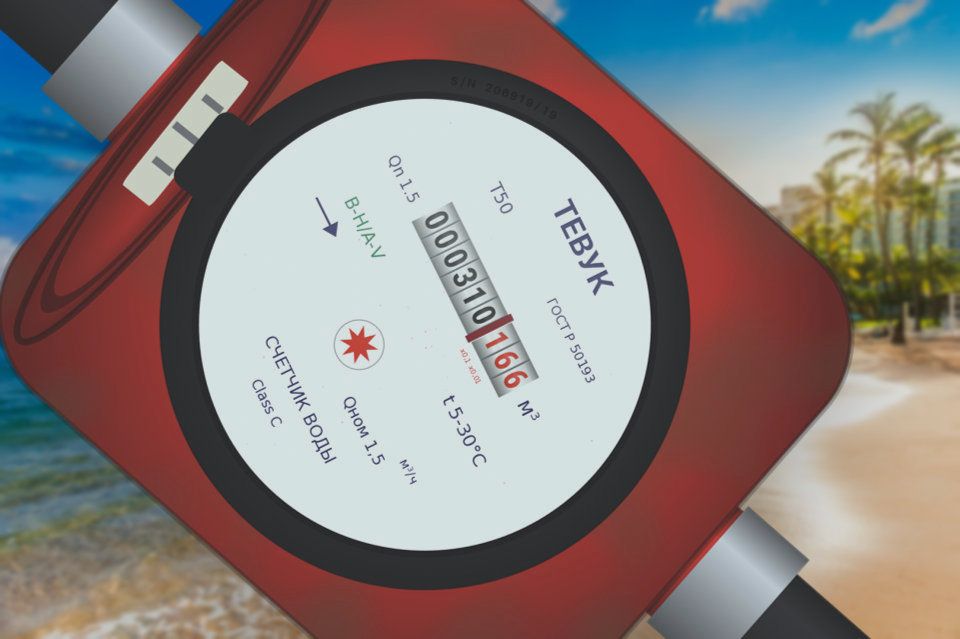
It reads {"value": 310.166, "unit": "m³"}
